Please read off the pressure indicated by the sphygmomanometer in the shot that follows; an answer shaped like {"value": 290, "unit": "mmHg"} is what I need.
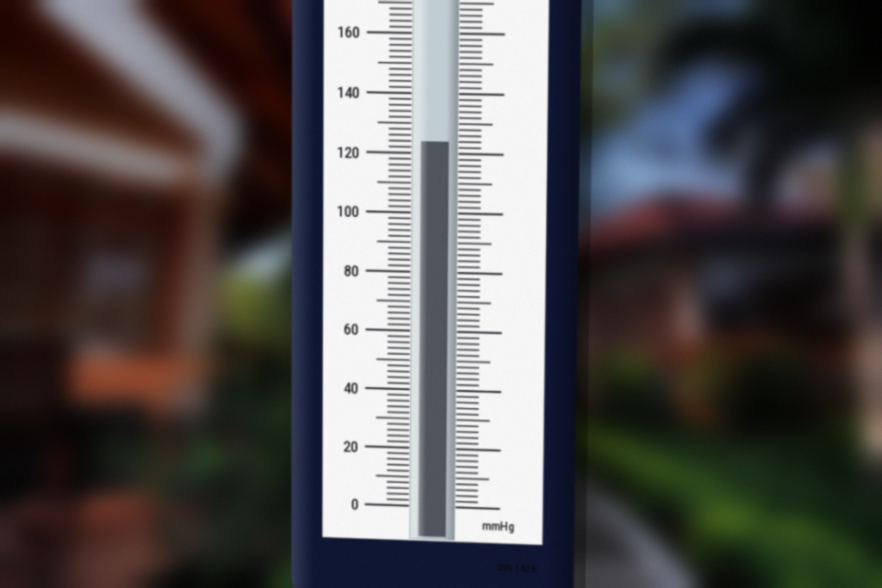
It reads {"value": 124, "unit": "mmHg"}
